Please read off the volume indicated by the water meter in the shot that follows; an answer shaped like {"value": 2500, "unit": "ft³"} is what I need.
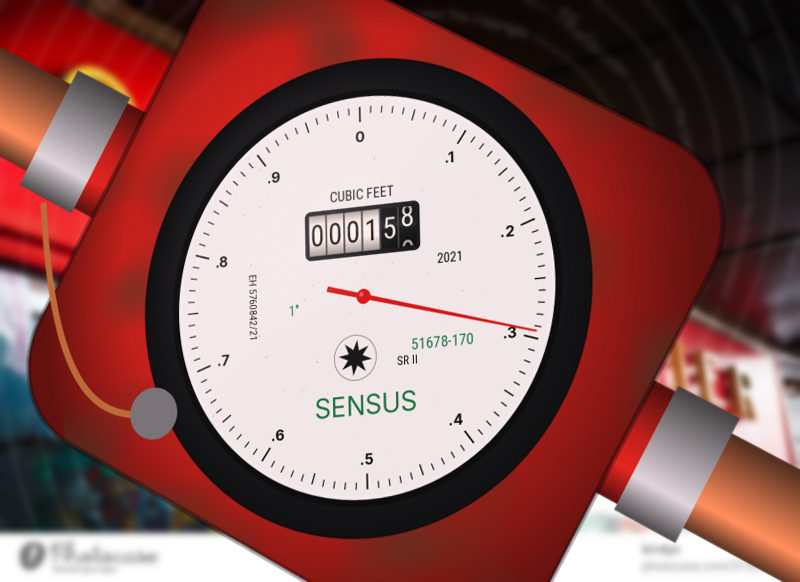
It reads {"value": 158.29, "unit": "ft³"}
